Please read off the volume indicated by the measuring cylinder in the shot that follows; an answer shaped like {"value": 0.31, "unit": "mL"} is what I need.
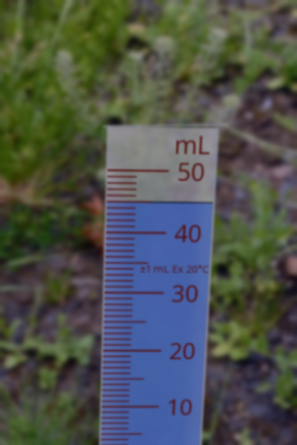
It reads {"value": 45, "unit": "mL"}
